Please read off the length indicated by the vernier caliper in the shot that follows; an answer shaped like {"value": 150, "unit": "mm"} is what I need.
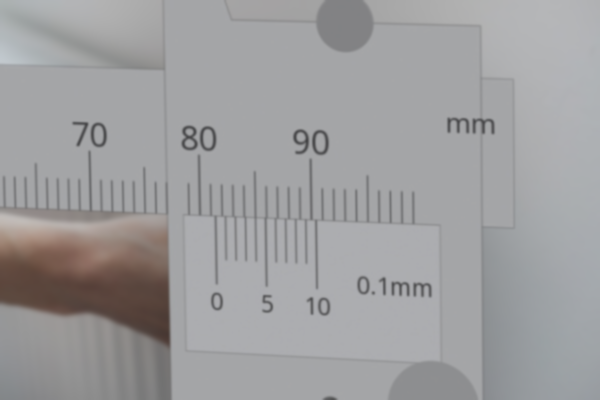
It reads {"value": 81.4, "unit": "mm"}
